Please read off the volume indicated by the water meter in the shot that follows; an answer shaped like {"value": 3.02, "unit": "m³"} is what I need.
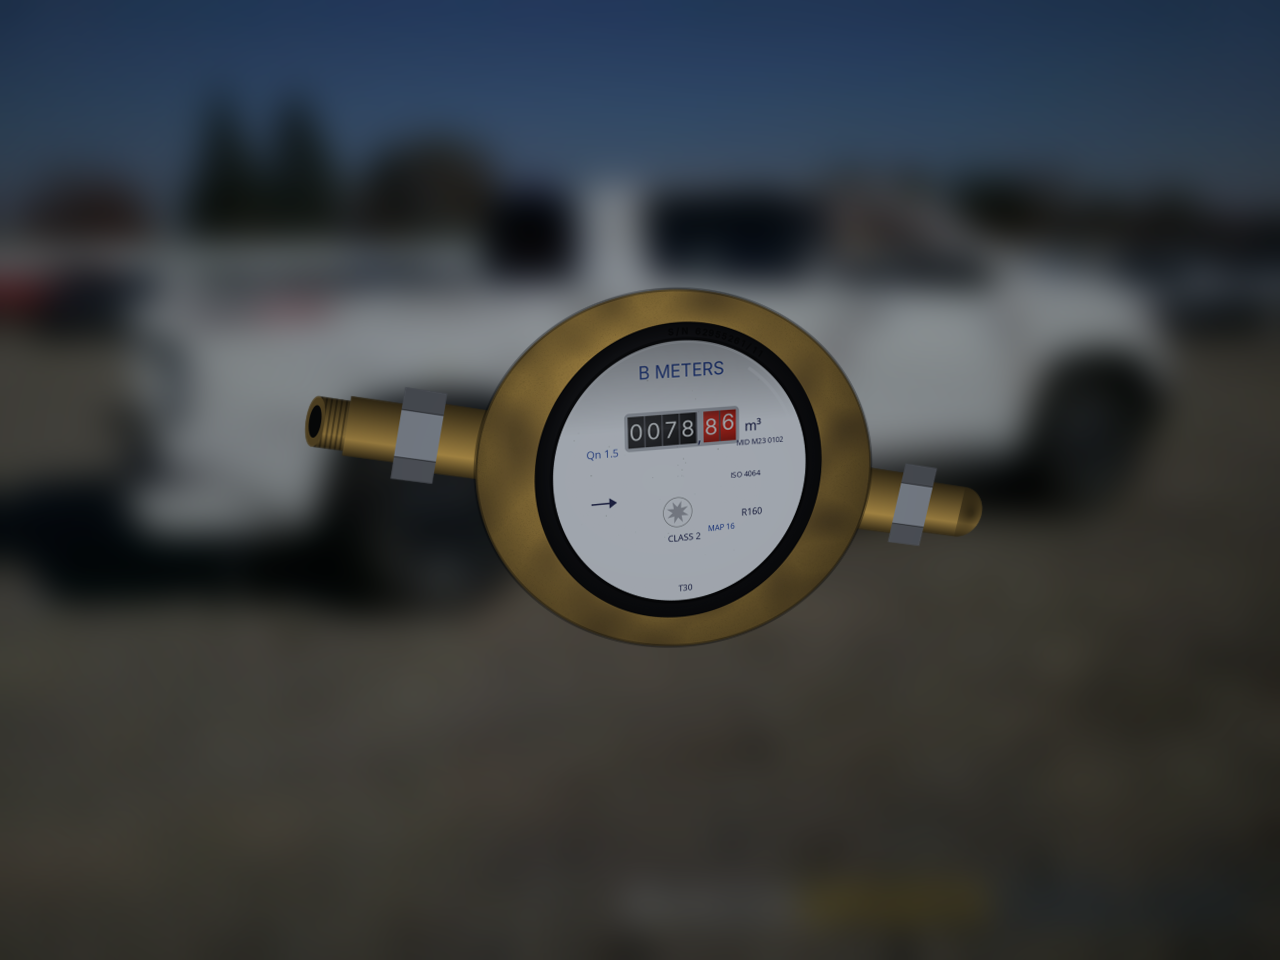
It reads {"value": 78.86, "unit": "m³"}
